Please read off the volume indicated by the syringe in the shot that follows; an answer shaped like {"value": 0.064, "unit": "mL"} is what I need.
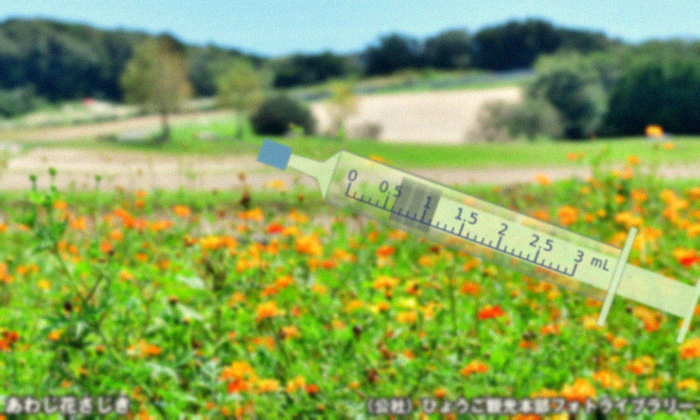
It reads {"value": 0.6, "unit": "mL"}
